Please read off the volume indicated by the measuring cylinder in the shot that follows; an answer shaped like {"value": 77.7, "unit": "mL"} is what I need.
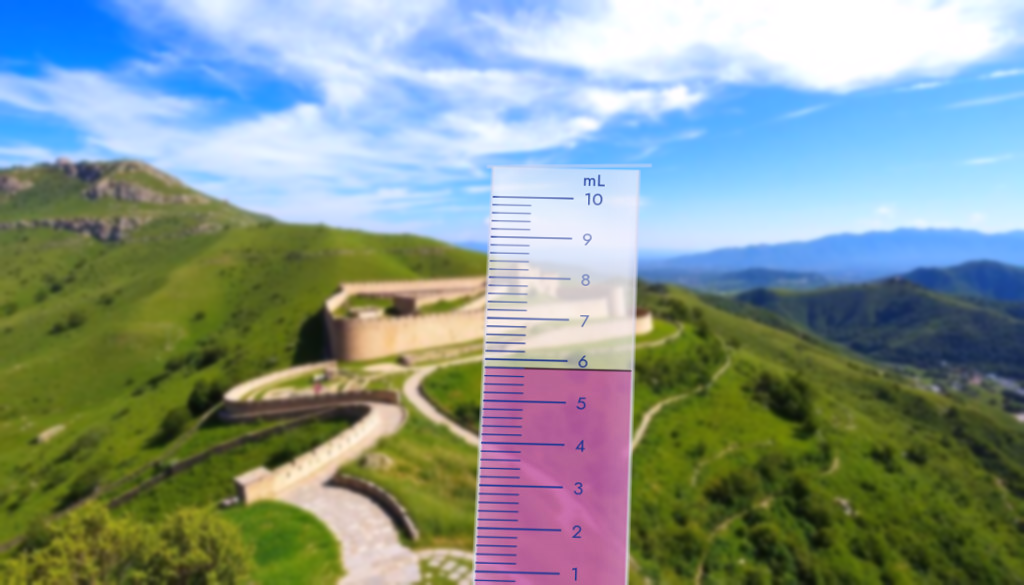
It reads {"value": 5.8, "unit": "mL"}
